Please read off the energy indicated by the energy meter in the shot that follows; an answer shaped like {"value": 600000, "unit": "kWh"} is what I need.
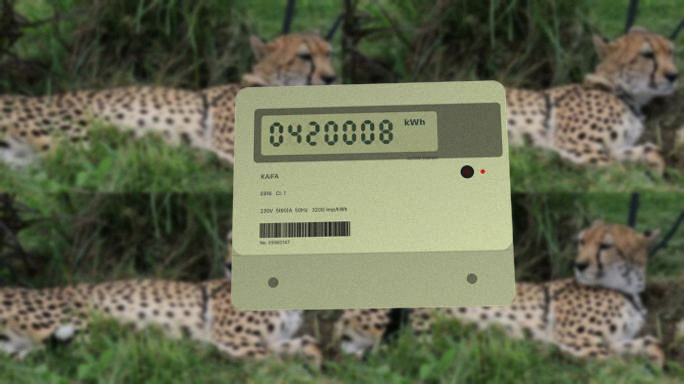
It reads {"value": 420008, "unit": "kWh"}
